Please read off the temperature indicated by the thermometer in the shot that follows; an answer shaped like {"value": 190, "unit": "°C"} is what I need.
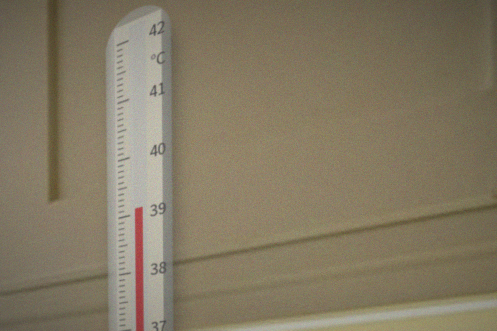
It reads {"value": 39.1, "unit": "°C"}
